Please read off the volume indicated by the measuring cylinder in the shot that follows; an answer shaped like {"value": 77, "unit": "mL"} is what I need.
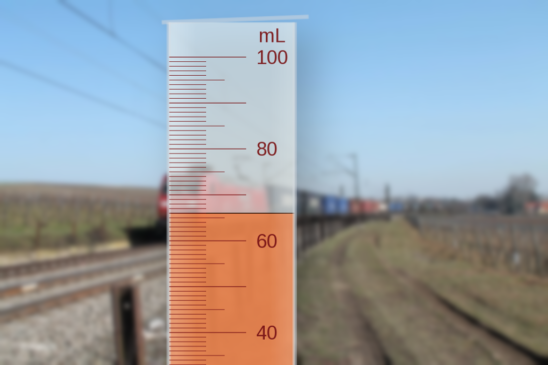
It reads {"value": 66, "unit": "mL"}
